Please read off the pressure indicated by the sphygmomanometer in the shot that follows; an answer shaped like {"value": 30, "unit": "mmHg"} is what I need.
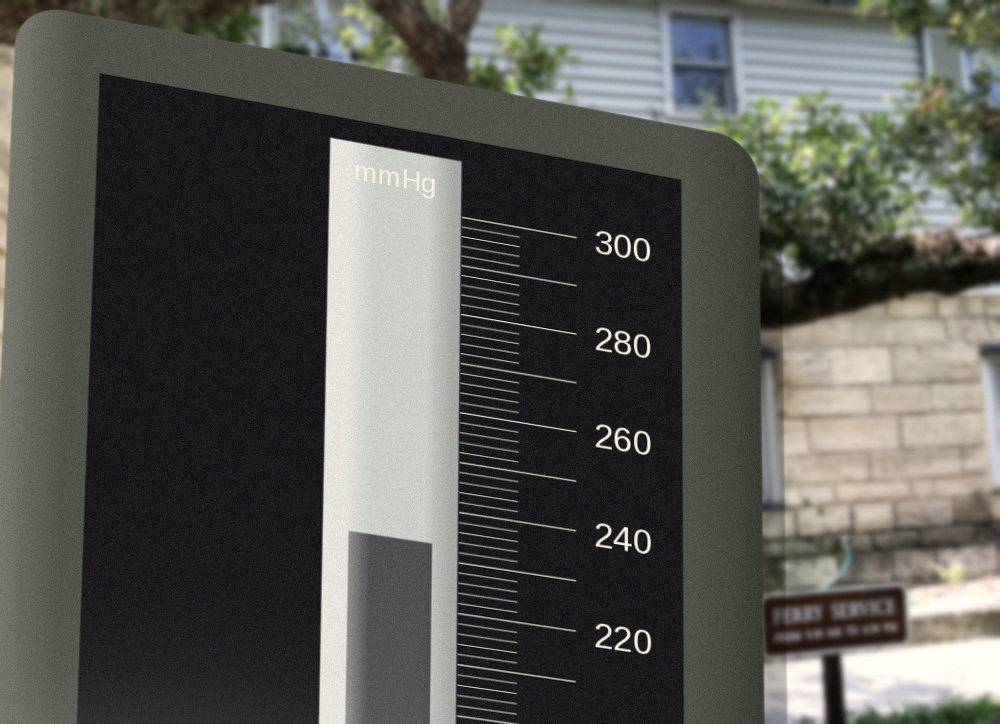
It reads {"value": 233, "unit": "mmHg"}
